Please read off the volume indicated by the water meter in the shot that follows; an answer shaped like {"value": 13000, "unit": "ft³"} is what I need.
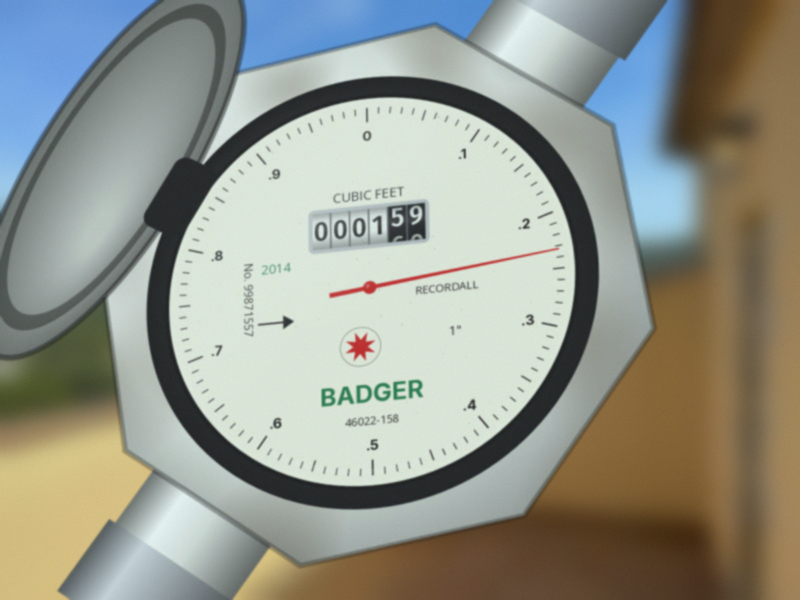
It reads {"value": 159.23, "unit": "ft³"}
